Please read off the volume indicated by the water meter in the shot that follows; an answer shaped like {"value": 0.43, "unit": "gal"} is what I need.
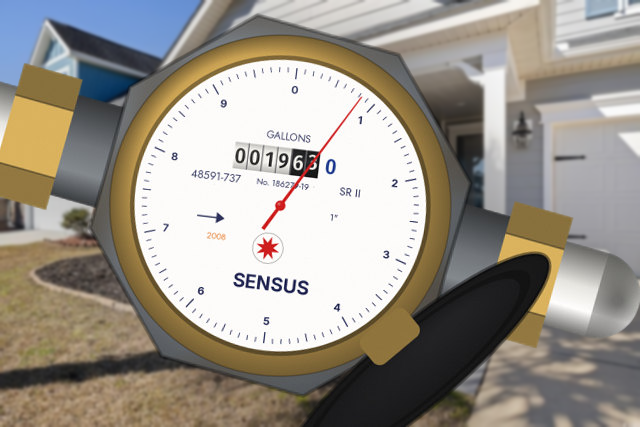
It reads {"value": 19630.8, "unit": "gal"}
